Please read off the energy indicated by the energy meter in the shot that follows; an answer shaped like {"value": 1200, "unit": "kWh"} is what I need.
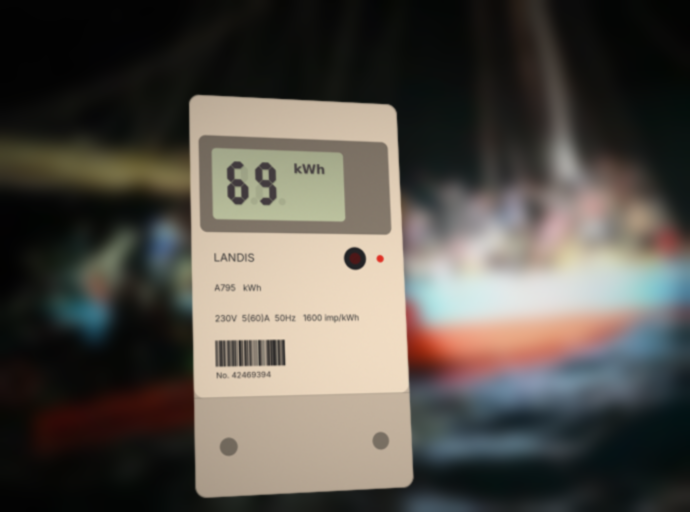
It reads {"value": 69, "unit": "kWh"}
